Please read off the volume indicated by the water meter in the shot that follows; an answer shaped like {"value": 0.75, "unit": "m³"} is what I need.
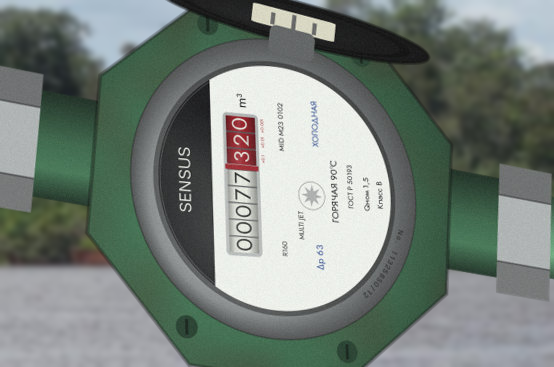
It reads {"value": 77.320, "unit": "m³"}
